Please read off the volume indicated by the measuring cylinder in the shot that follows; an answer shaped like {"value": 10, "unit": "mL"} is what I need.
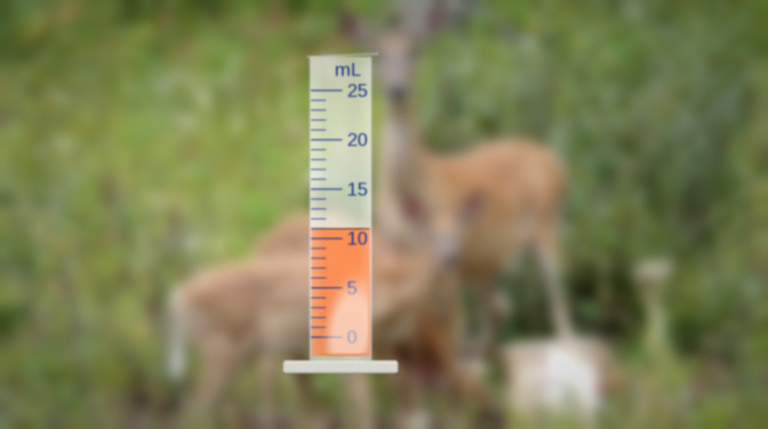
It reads {"value": 11, "unit": "mL"}
